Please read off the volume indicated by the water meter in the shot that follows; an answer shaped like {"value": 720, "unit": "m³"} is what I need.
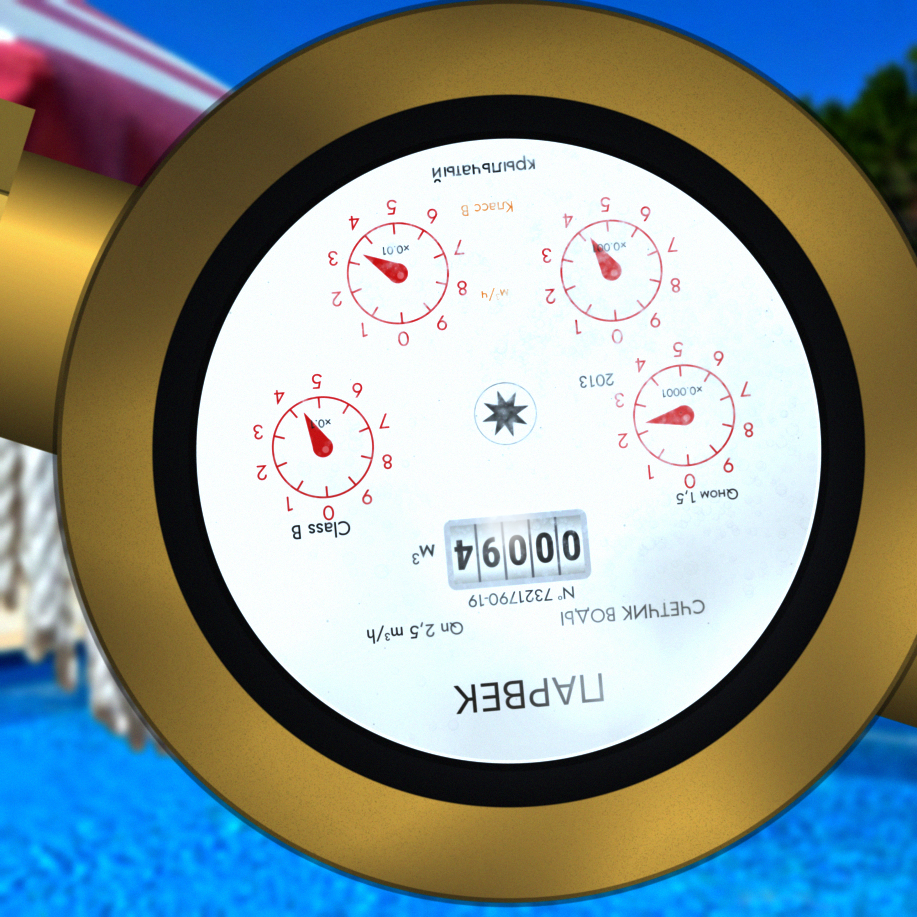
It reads {"value": 94.4342, "unit": "m³"}
